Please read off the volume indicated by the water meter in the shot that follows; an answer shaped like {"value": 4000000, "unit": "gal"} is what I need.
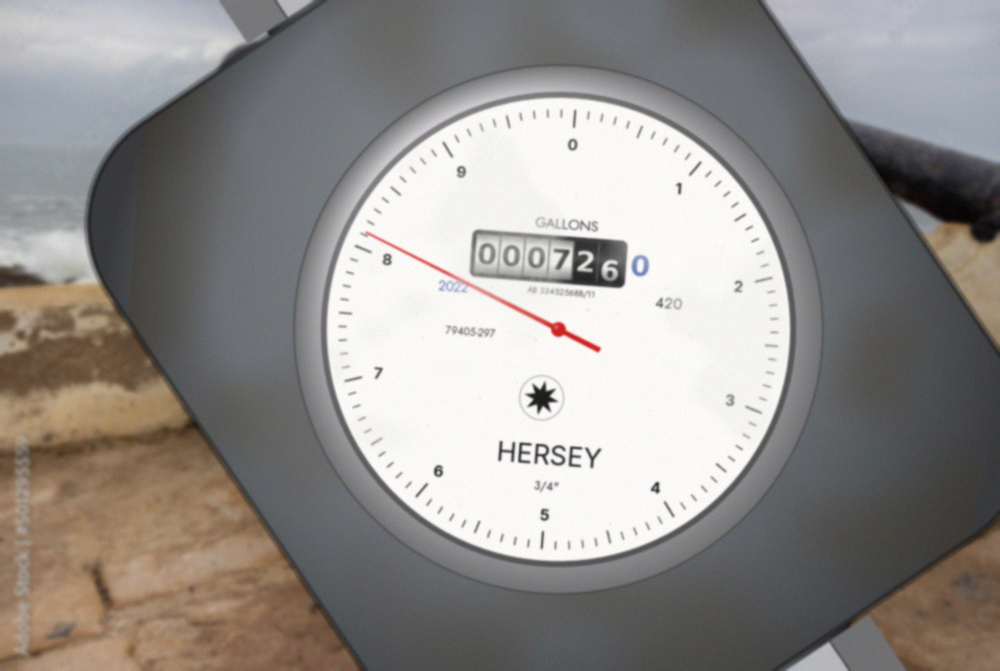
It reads {"value": 7258.1, "unit": "gal"}
